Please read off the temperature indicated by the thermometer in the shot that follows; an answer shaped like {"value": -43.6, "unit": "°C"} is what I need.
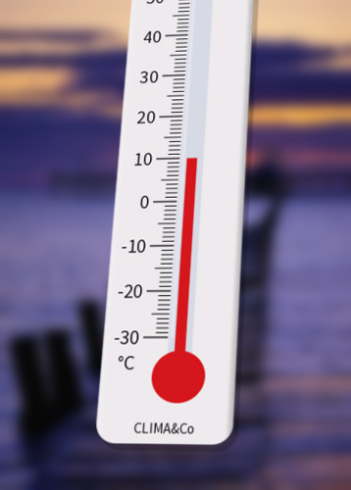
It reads {"value": 10, "unit": "°C"}
